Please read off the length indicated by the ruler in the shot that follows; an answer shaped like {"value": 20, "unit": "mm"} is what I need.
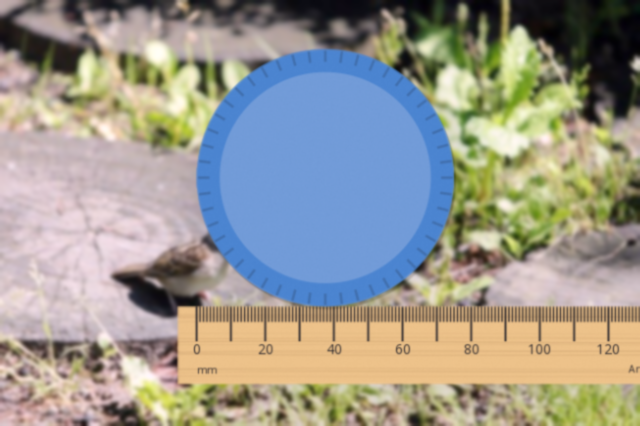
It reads {"value": 75, "unit": "mm"}
